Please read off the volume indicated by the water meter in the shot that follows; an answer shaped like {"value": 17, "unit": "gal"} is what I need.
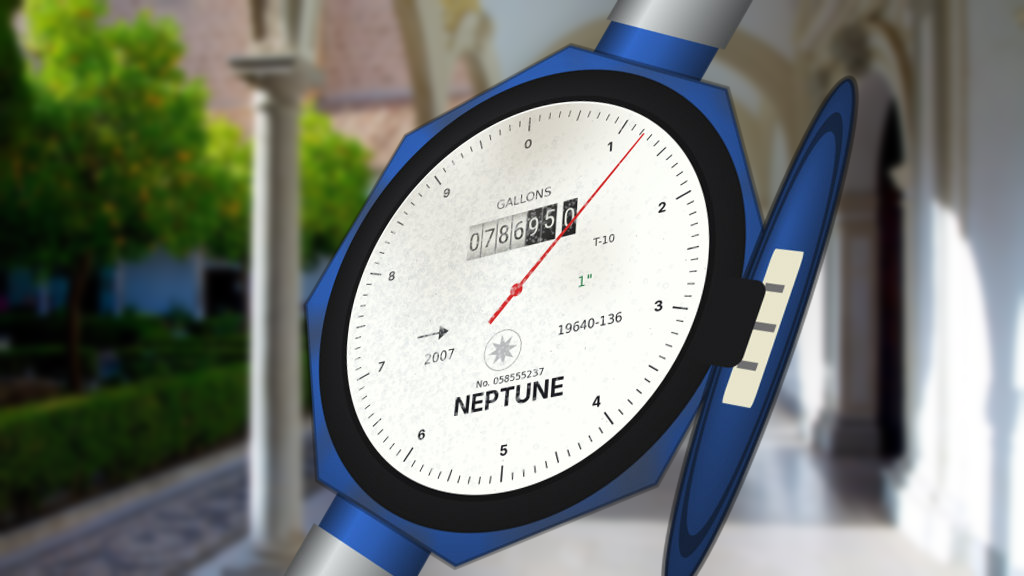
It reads {"value": 786951.2, "unit": "gal"}
